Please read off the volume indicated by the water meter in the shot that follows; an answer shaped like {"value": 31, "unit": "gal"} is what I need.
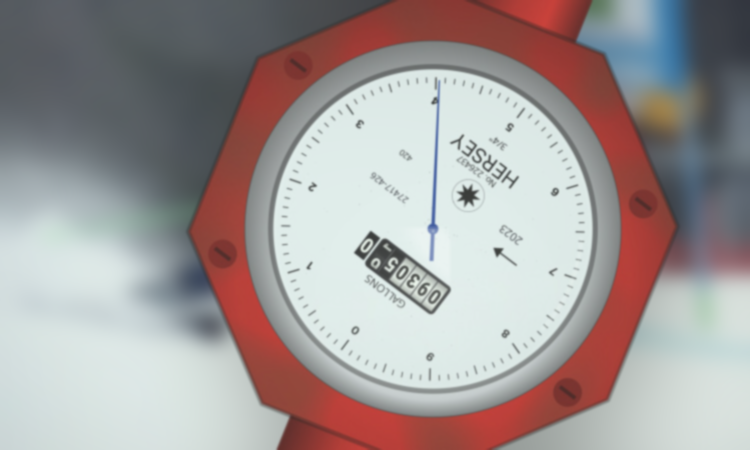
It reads {"value": 930564.0, "unit": "gal"}
